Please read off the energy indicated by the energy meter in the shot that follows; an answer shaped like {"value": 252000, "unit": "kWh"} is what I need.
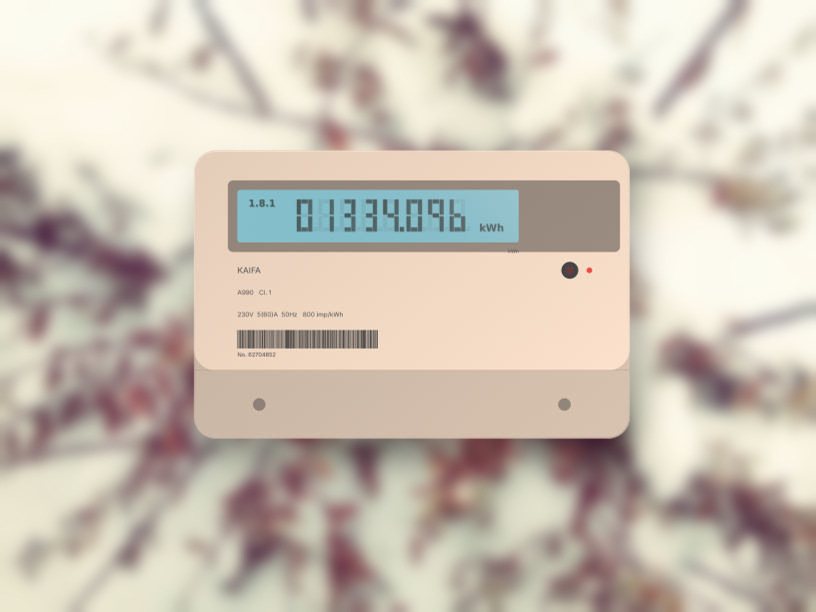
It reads {"value": 1334.096, "unit": "kWh"}
